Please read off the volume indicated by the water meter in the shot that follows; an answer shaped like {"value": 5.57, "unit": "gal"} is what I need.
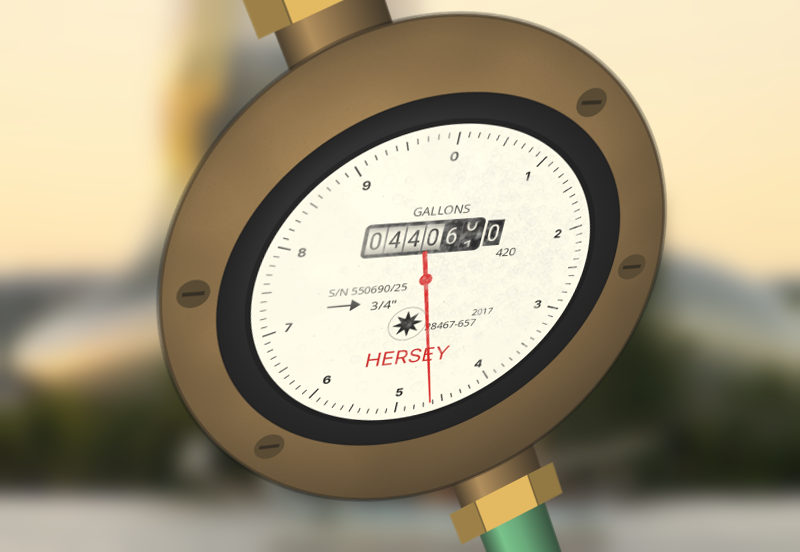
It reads {"value": 440604.6, "unit": "gal"}
